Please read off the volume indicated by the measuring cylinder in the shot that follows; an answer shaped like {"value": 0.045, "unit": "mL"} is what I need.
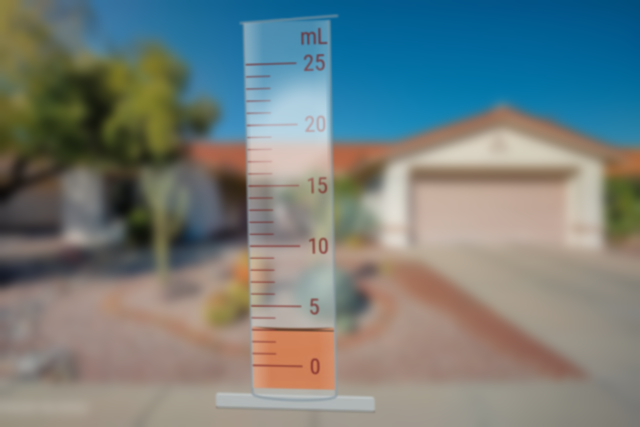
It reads {"value": 3, "unit": "mL"}
